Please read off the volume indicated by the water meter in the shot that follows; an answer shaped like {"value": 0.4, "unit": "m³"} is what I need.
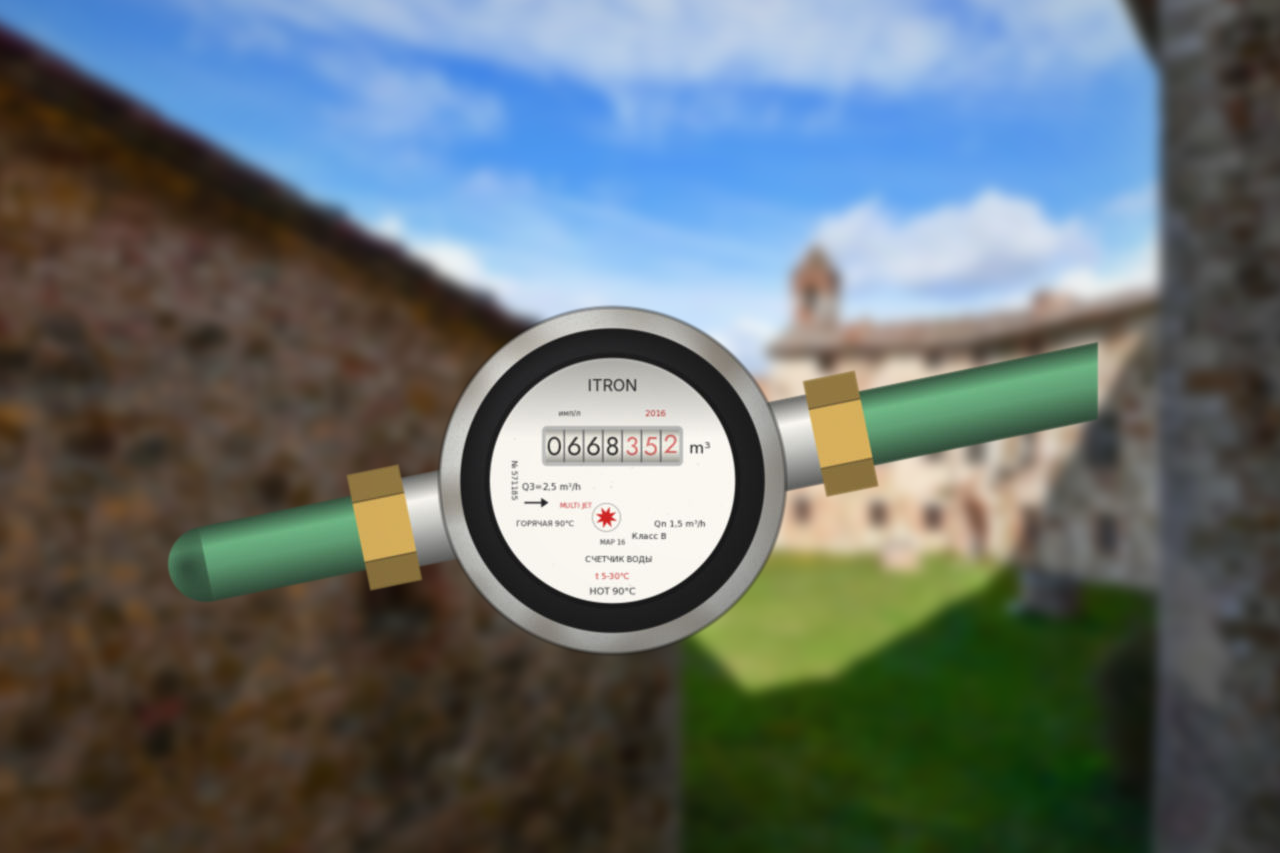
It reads {"value": 668.352, "unit": "m³"}
